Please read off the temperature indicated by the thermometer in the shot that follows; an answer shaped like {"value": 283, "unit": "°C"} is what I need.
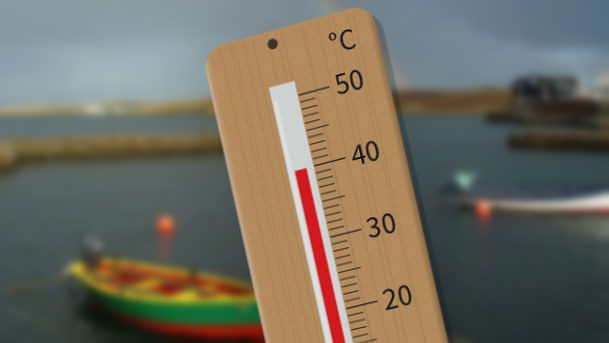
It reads {"value": 40, "unit": "°C"}
